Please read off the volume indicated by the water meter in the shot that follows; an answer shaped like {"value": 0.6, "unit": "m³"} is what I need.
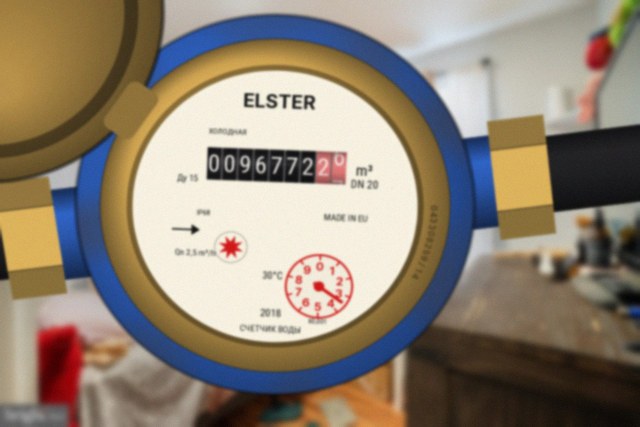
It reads {"value": 96772.263, "unit": "m³"}
